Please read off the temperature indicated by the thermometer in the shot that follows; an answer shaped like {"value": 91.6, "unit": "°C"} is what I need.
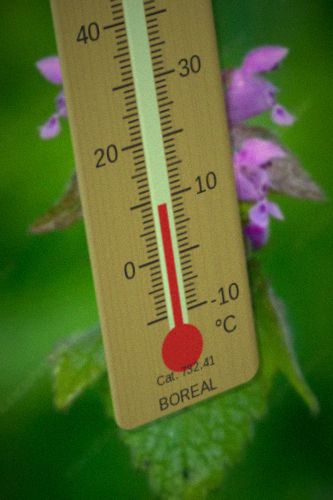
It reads {"value": 9, "unit": "°C"}
